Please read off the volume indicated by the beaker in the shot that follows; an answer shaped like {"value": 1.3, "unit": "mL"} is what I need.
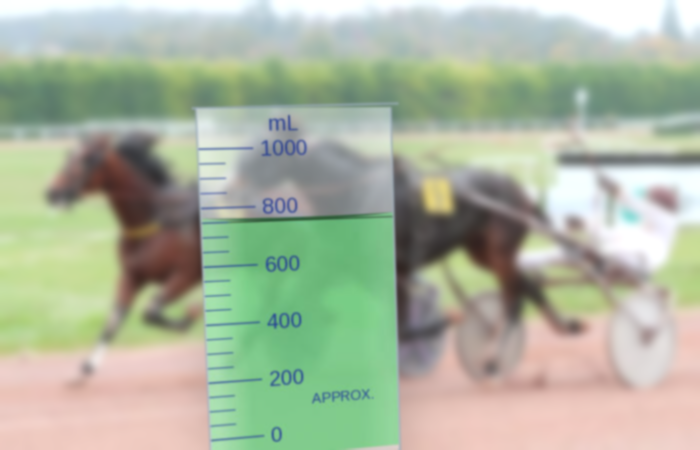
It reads {"value": 750, "unit": "mL"}
